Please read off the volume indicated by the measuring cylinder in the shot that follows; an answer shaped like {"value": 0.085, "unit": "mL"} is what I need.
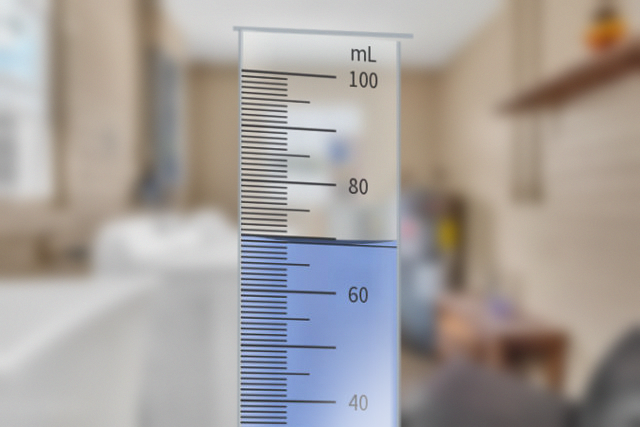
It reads {"value": 69, "unit": "mL"}
